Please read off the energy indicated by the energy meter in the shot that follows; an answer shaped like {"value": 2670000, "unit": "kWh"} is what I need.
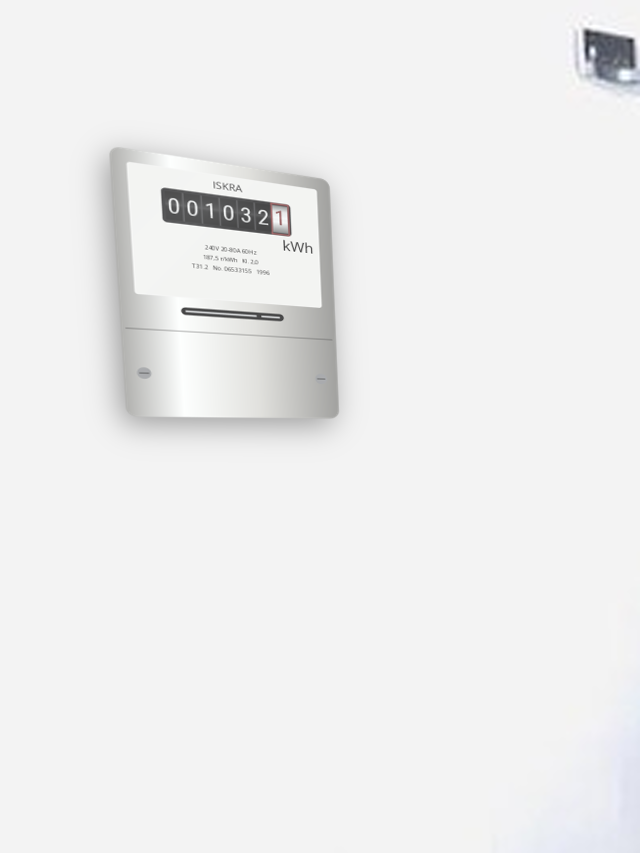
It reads {"value": 1032.1, "unit": "kWh"}
